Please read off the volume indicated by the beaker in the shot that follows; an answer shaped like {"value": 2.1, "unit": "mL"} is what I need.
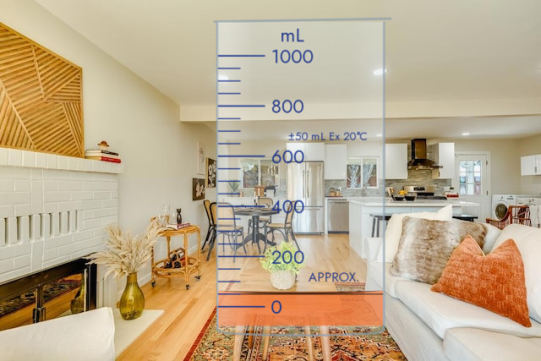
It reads {"value": 50, "unit": "mL"}
